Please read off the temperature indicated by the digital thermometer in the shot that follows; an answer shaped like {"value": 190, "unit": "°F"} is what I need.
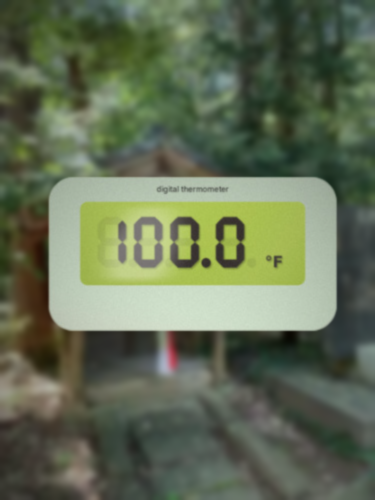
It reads {"value": 100.0, "unit": "°F"}
